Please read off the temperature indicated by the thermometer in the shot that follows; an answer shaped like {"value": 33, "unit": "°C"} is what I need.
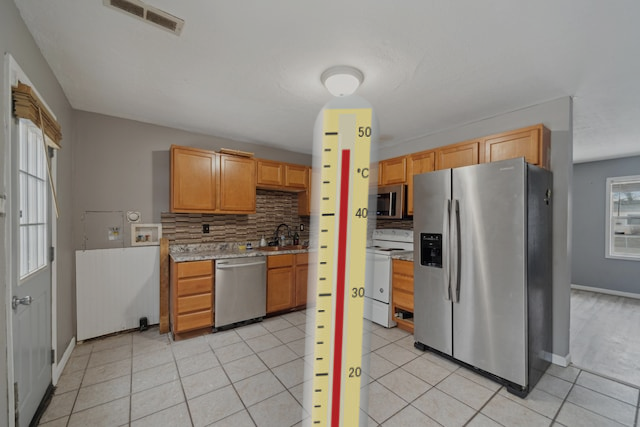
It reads {"value": 48, "unit": "°C"}
